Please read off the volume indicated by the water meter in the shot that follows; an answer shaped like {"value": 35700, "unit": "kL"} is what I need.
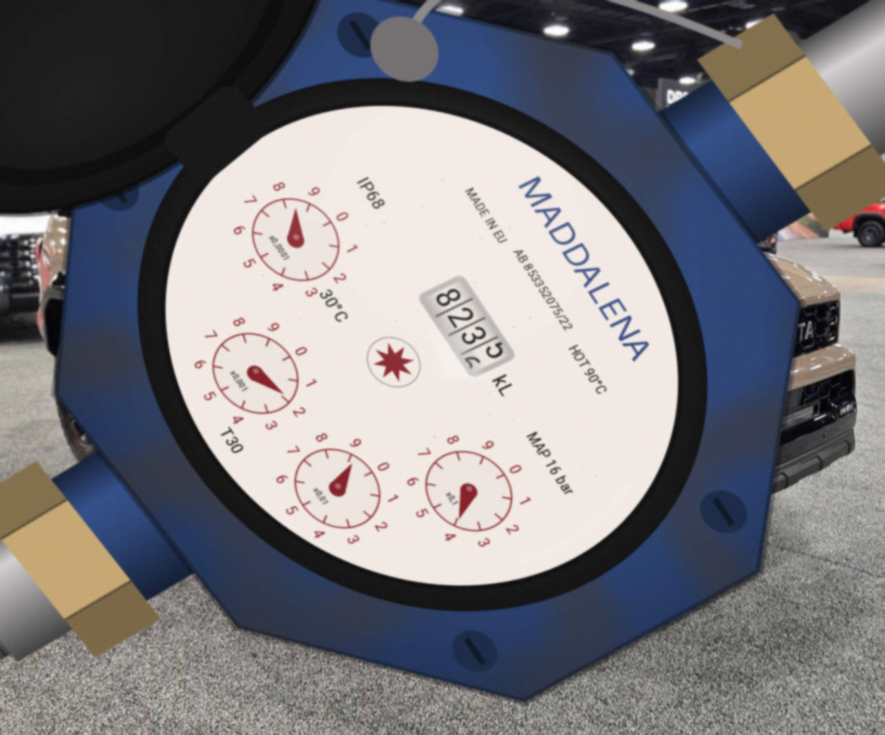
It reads {"value": 8235.3918, "unit": "kL"}
